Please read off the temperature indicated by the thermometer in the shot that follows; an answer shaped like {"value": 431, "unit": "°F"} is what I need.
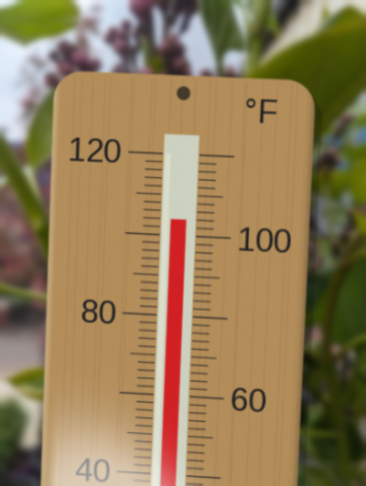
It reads {"value": 104, "unit": "°F"}
